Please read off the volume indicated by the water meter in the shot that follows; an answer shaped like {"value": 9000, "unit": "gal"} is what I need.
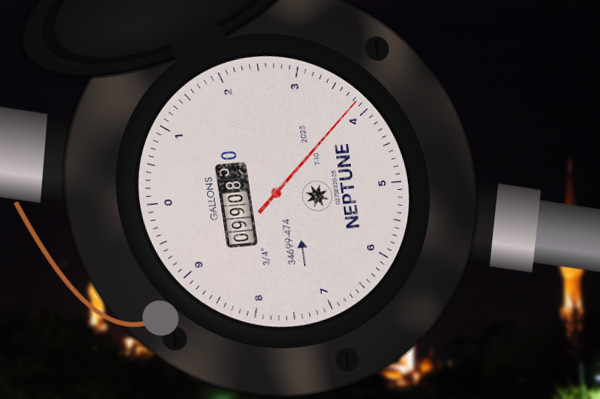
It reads {"value": 990853.8, "unit": "gal"}
